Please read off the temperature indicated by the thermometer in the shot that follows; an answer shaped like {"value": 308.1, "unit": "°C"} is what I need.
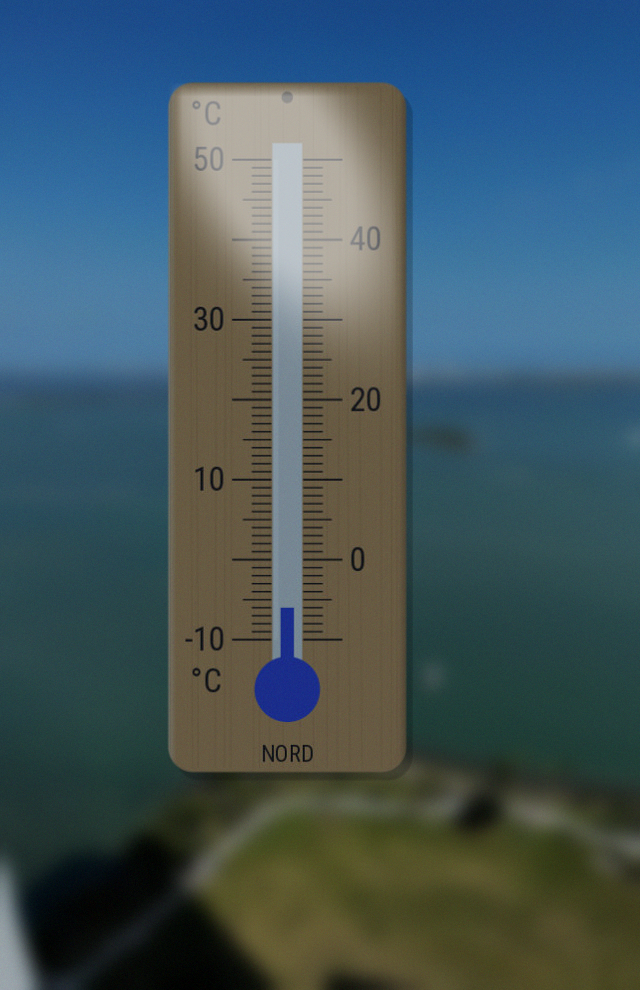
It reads {"value": -6, "unit": "°C"}
